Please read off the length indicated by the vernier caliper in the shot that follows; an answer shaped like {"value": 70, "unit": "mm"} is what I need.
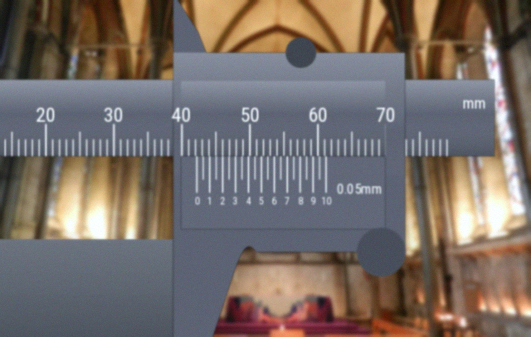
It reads {"value": 42.2, "unit": "mm"}
